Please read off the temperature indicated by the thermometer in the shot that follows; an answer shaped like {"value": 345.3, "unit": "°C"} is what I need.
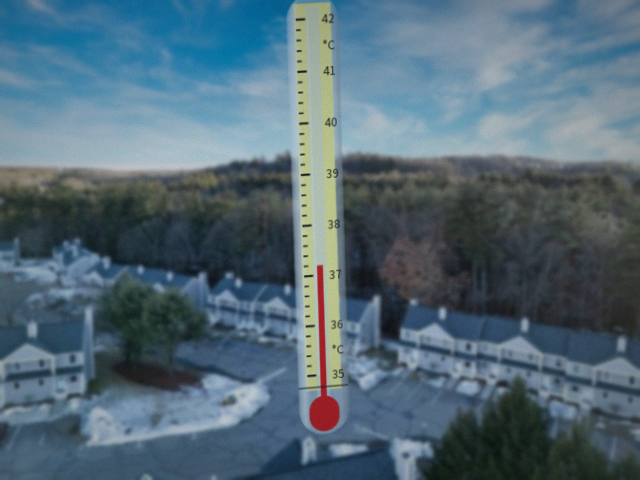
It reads {"value": 37.2, "unit": "°C"}
